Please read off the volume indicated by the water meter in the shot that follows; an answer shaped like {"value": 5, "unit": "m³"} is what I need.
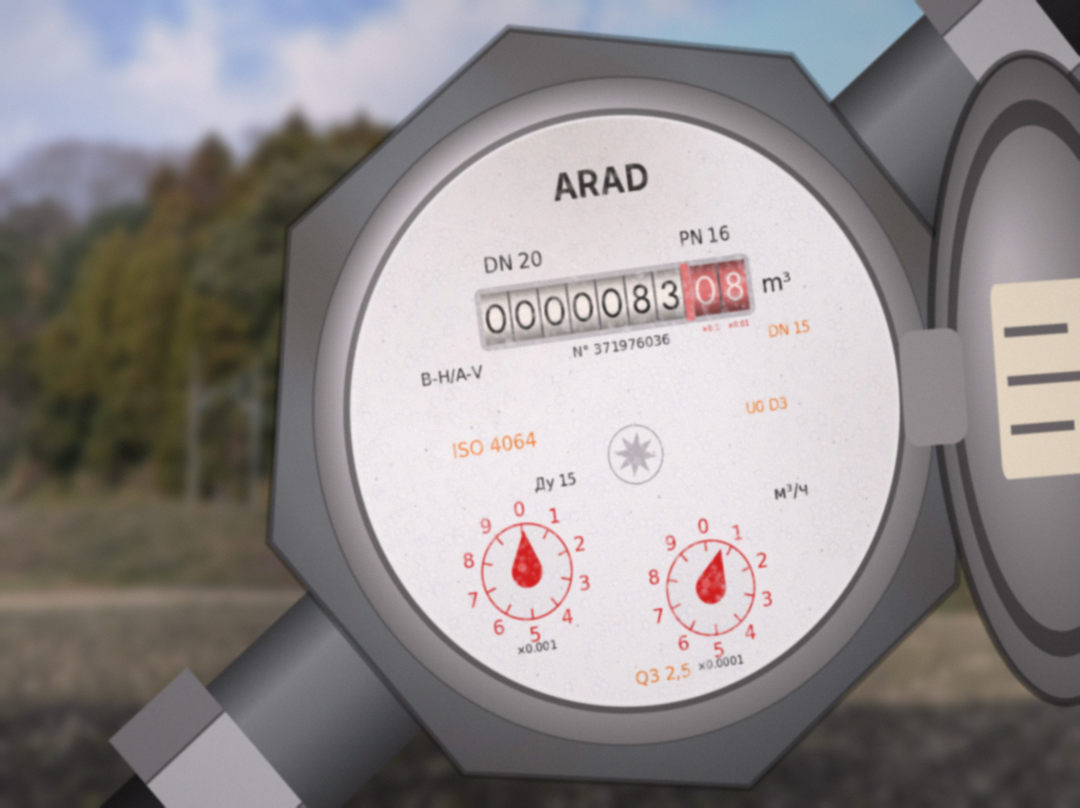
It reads {"value": 83.0800, "unit": "m³"}
